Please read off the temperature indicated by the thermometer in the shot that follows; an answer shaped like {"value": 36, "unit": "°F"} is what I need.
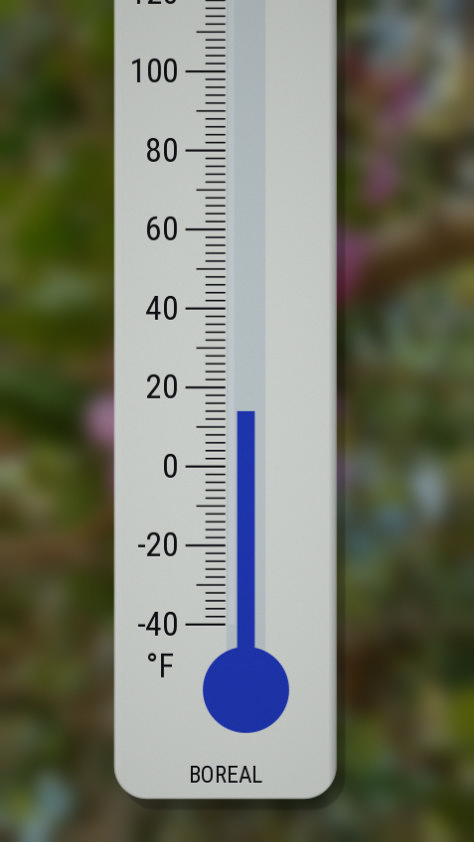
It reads {"value": 14, "unit": "°F"}
